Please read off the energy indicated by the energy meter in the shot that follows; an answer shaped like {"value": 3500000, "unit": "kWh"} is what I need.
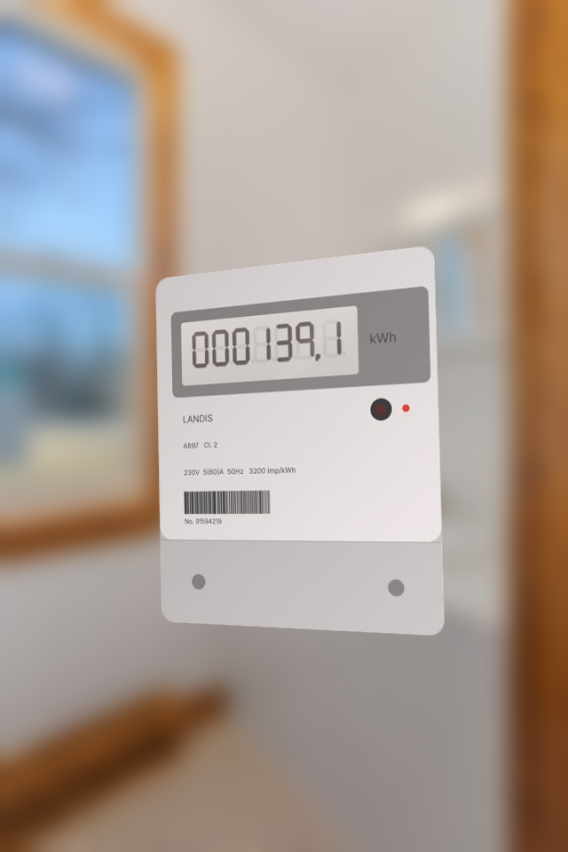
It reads {"value": 139.1, "unit": "kWh"}
